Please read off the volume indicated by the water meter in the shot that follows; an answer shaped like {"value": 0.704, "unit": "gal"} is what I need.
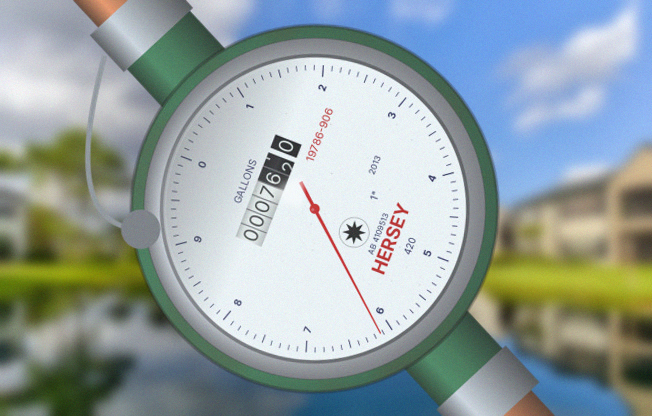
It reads {"value": 7616.1, "unit": "gal"}
